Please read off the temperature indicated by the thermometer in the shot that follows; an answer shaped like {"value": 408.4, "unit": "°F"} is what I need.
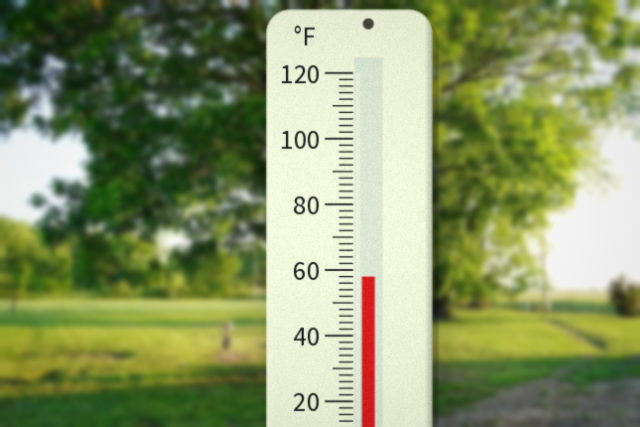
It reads {"value": 58, "unit": "°F"}
